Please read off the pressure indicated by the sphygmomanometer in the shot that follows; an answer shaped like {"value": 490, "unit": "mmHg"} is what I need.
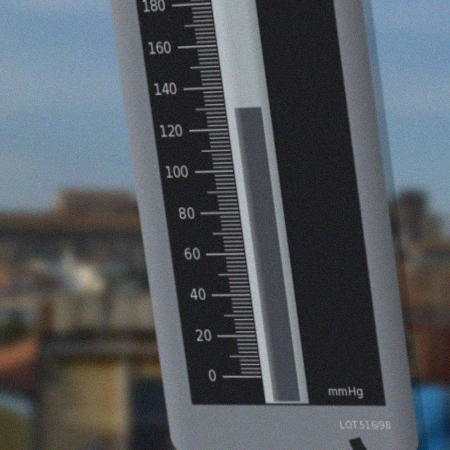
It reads {"value": 130, "unit": "mmHg"}
